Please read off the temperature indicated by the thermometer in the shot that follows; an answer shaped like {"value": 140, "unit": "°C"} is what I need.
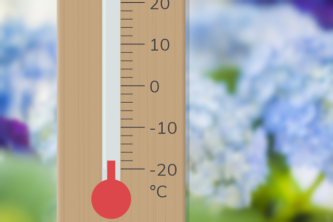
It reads {"value": -18, "unit": "°C"}
